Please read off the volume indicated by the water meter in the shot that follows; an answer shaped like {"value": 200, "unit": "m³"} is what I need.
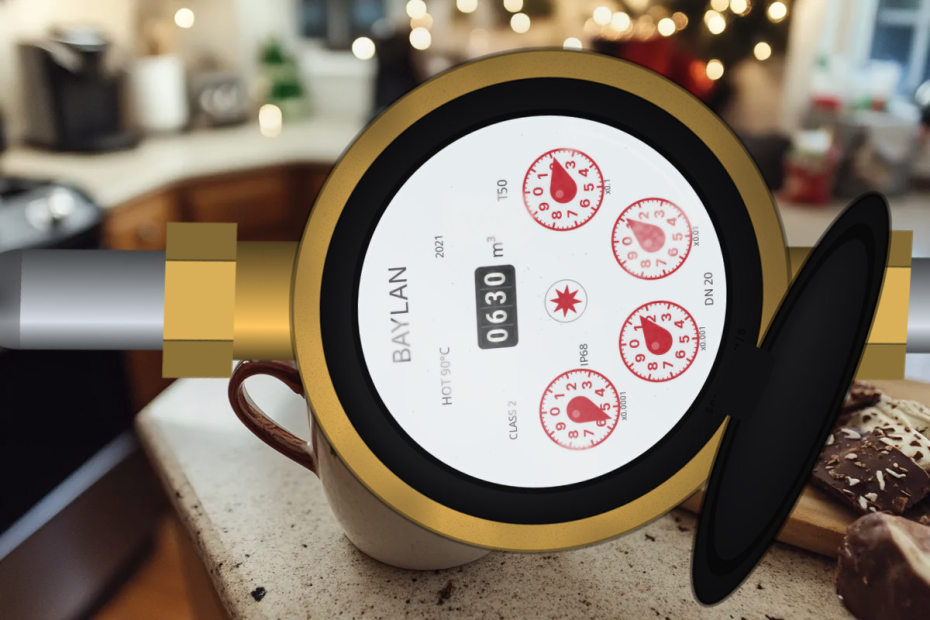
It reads {"value": 630.2115, "unit": "m³"}
